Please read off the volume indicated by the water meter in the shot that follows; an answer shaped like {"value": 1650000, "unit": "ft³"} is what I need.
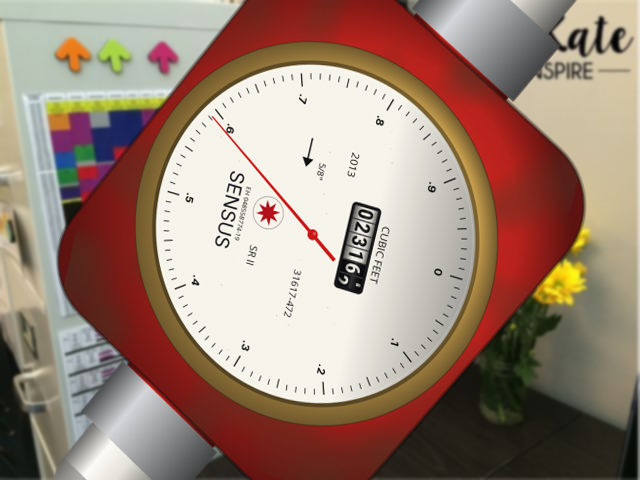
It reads {"value": 23161.59, "unit": "ft³"}
